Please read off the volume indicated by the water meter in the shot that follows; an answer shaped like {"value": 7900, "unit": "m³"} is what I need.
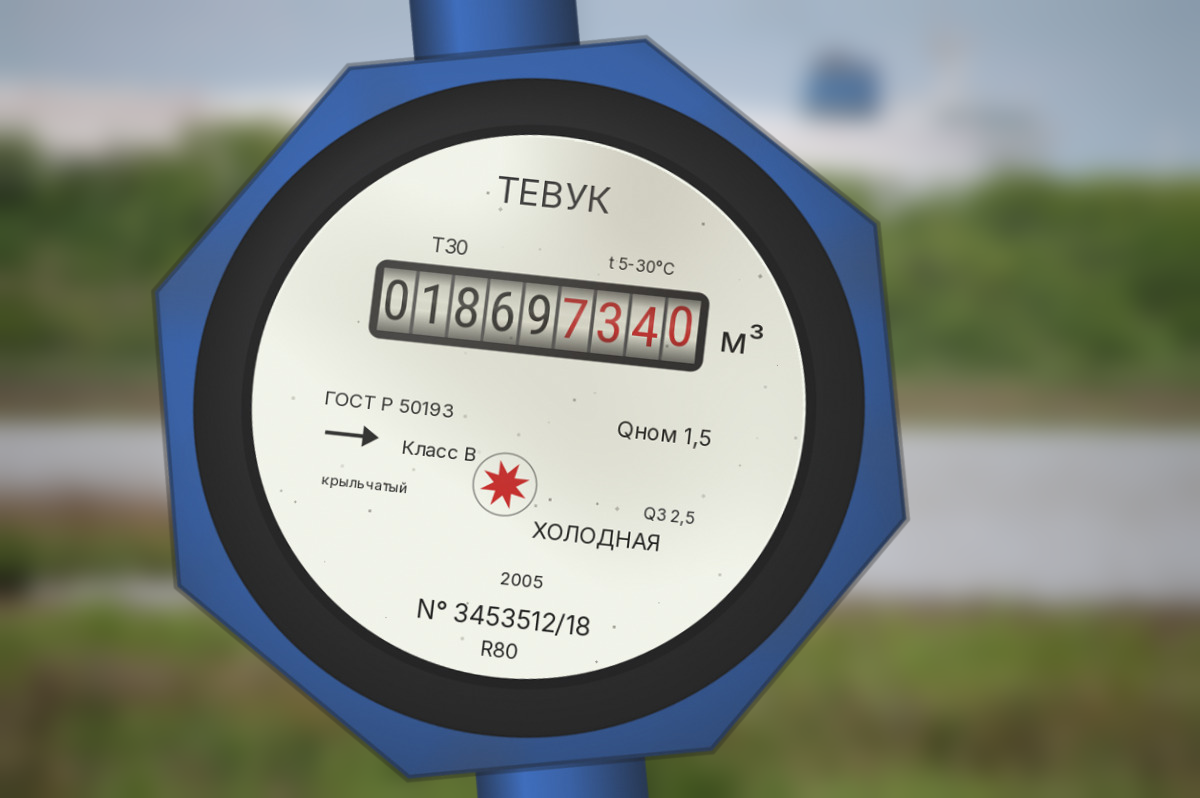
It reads {"value": 1869.7340, "unit": "m³"}
